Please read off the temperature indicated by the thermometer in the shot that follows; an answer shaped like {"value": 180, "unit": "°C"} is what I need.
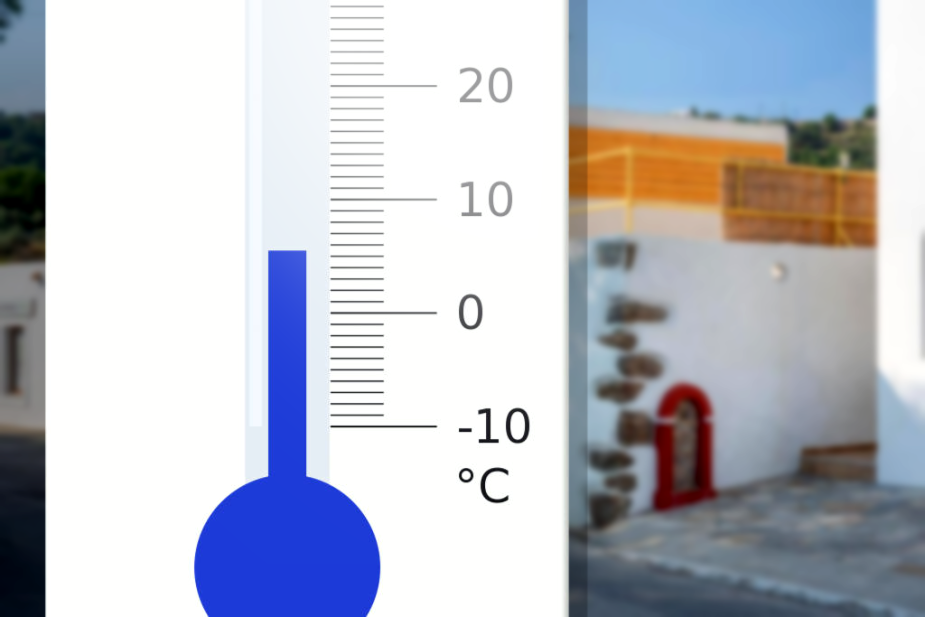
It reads {"value": 5.5, "unit": "°C"}
